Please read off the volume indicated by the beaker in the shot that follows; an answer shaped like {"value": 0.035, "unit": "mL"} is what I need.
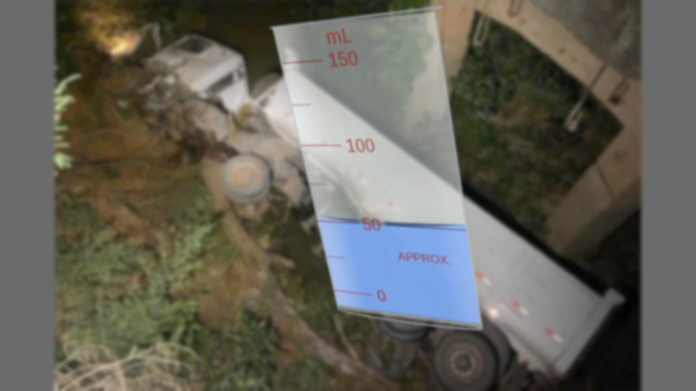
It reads {"value": 50, "unit": "mL"}
